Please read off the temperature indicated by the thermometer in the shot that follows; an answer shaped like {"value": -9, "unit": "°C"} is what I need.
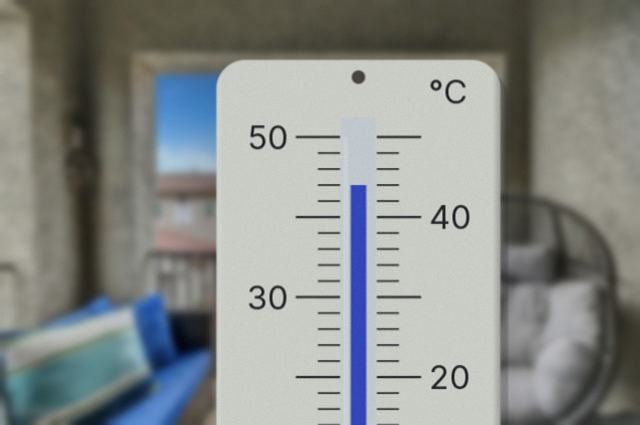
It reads {"value": 44, "unit": "°C"}
